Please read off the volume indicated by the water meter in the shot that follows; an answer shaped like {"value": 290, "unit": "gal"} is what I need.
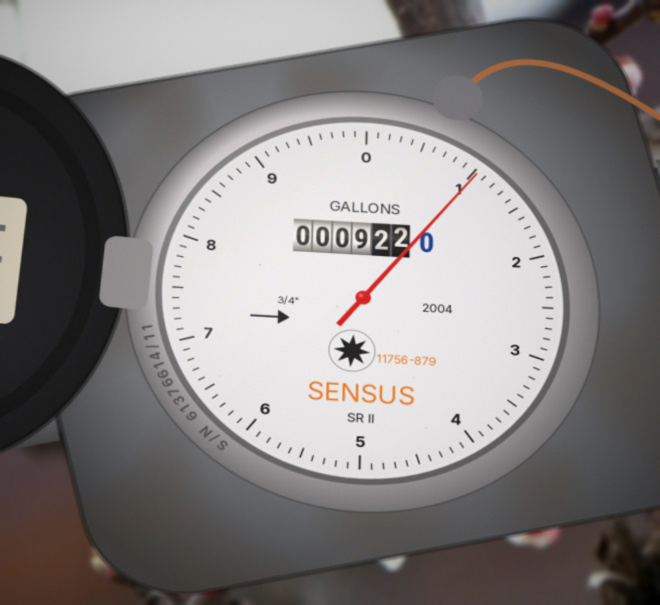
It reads {"value": 9221.0, "unit": "gal"}
